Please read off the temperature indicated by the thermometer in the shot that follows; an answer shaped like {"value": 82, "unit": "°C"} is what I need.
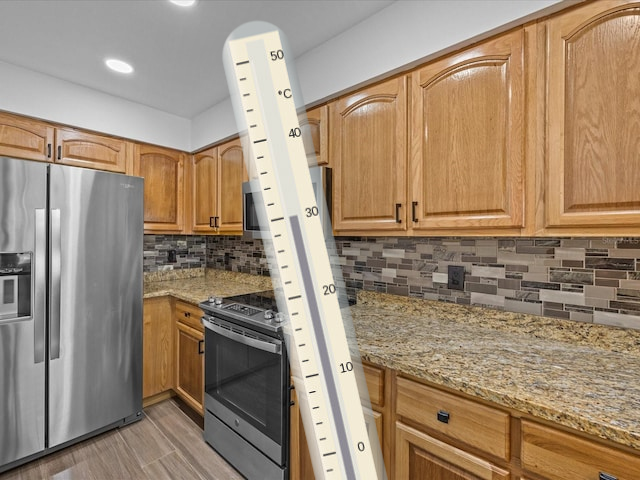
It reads {"value": 30, "unit": "°C"}
